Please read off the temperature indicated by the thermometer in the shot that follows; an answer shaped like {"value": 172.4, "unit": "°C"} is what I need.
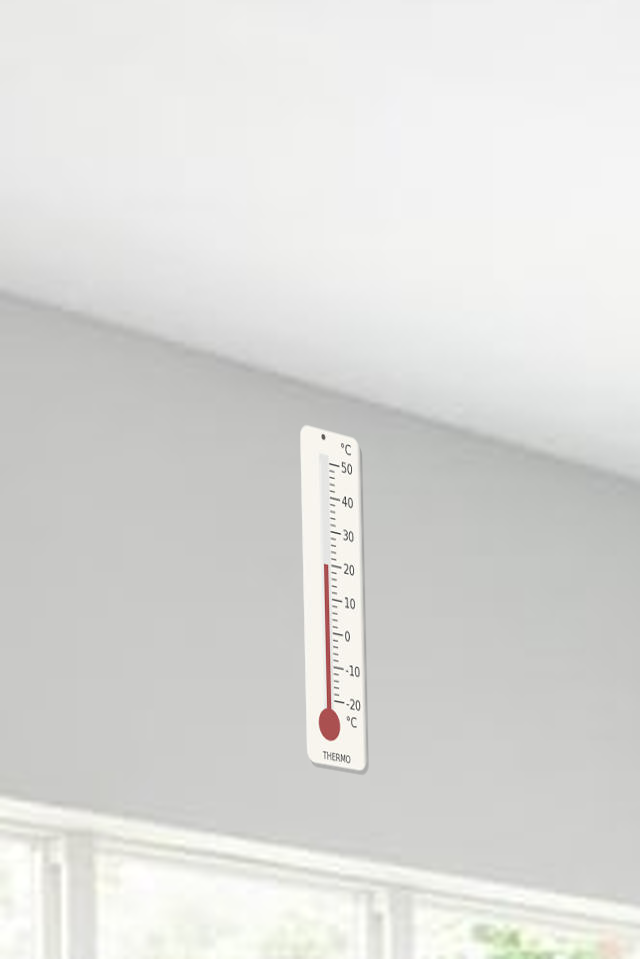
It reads {"value": 20, "unit": "°C"}
